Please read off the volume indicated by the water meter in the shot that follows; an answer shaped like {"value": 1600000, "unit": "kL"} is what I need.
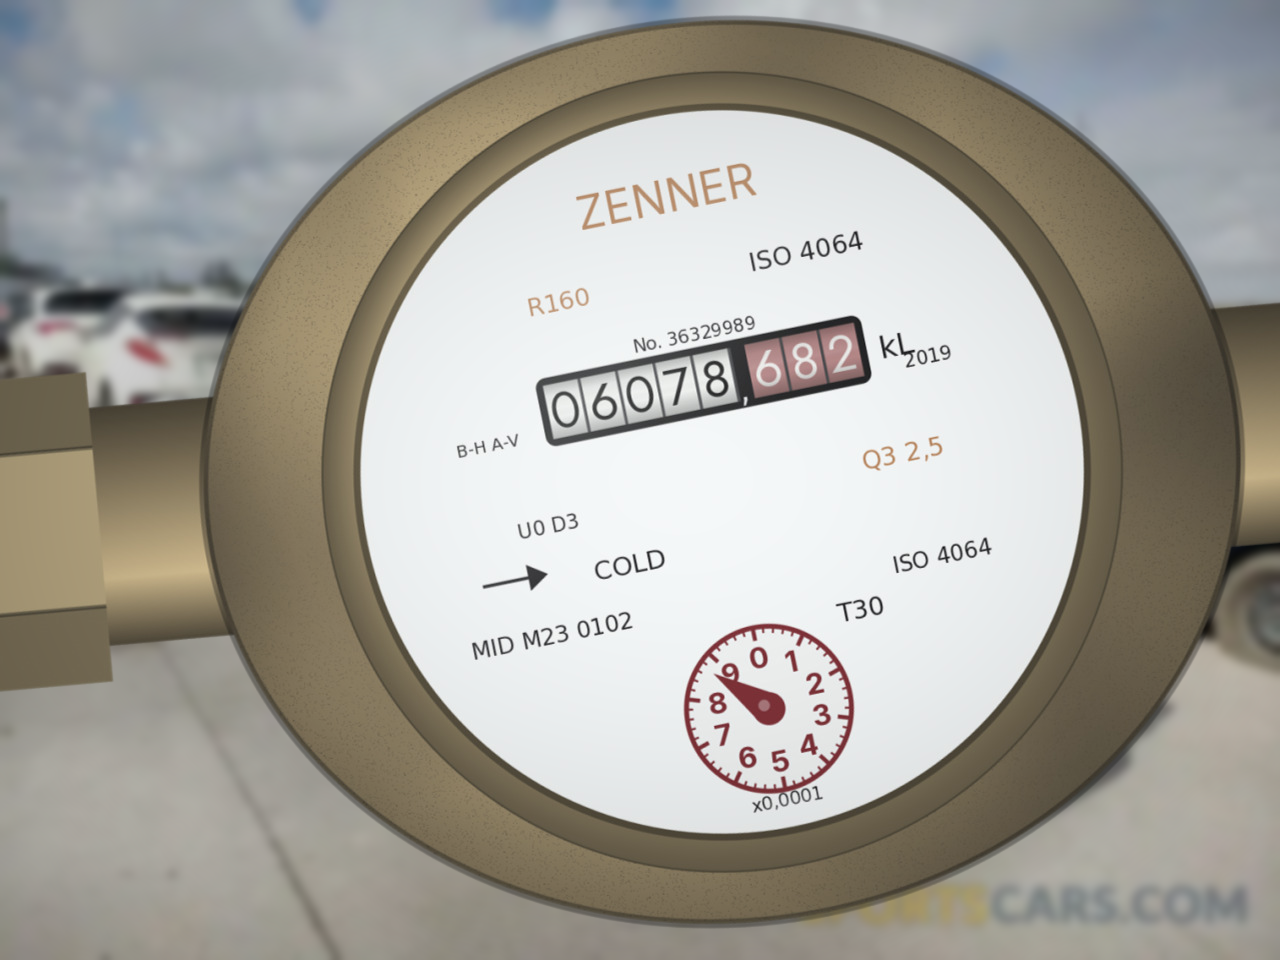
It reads {"value": 6078.6828, "unit": "kL"}
